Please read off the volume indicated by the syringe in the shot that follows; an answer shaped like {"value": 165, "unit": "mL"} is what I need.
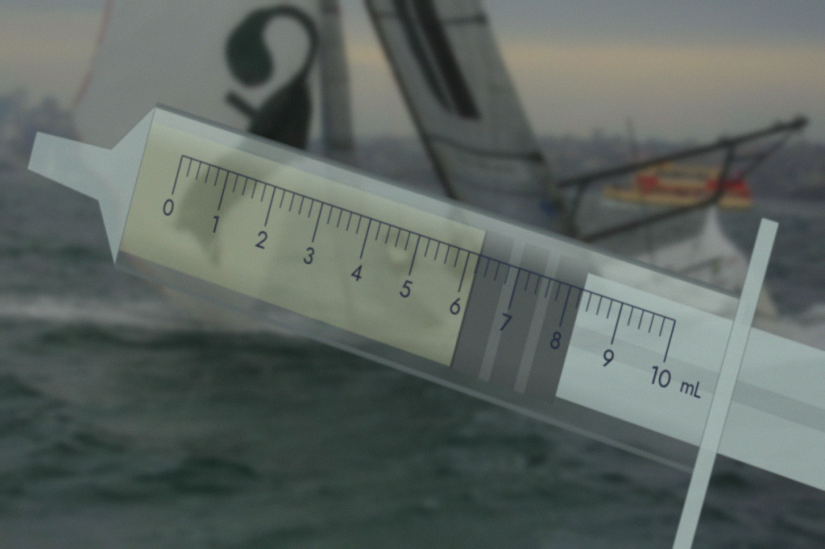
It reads {"value": 6.2, "unit": "mL"}
